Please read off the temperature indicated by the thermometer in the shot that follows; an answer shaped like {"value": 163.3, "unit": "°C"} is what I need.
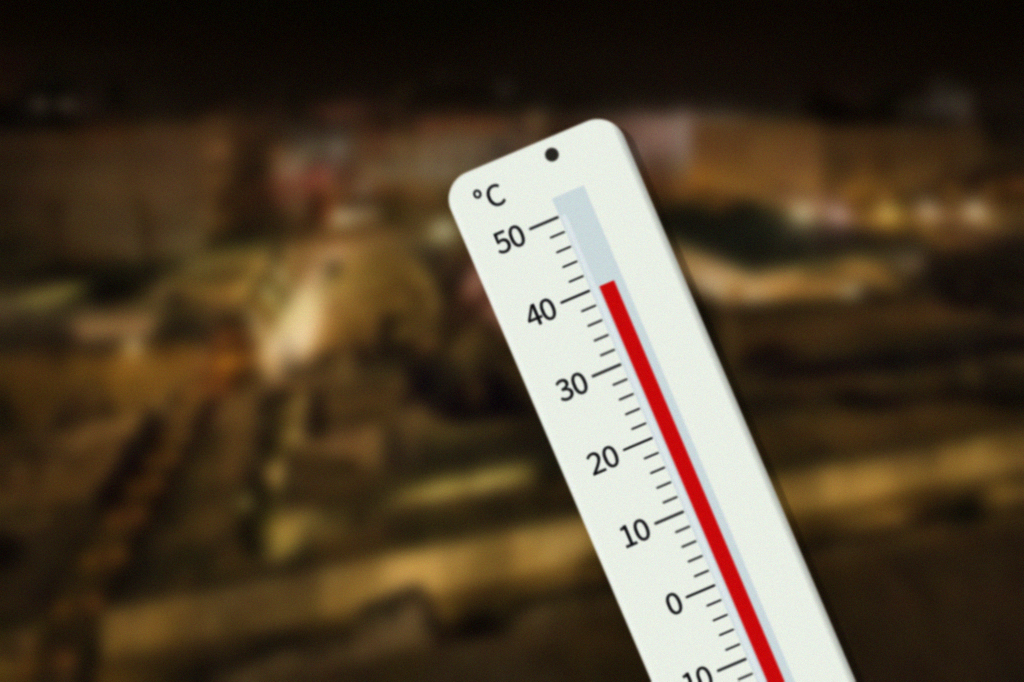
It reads {"value": 40, "unit": "°C"}
